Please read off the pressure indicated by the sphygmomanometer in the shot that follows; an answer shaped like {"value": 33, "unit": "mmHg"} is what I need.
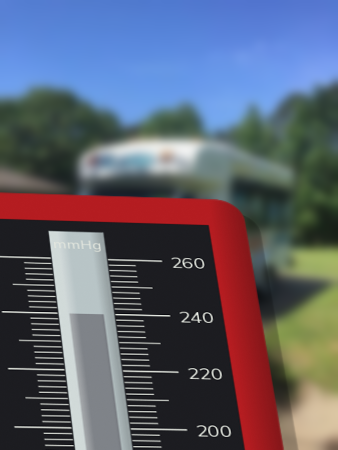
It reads {"value": 240, "unit": "mmHg"}
